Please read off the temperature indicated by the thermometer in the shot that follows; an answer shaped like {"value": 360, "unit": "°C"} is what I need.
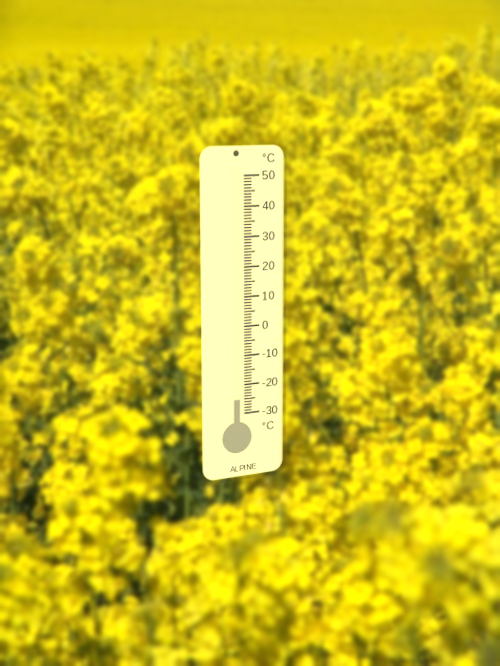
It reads {"value": -25, "unit": "°C"}
